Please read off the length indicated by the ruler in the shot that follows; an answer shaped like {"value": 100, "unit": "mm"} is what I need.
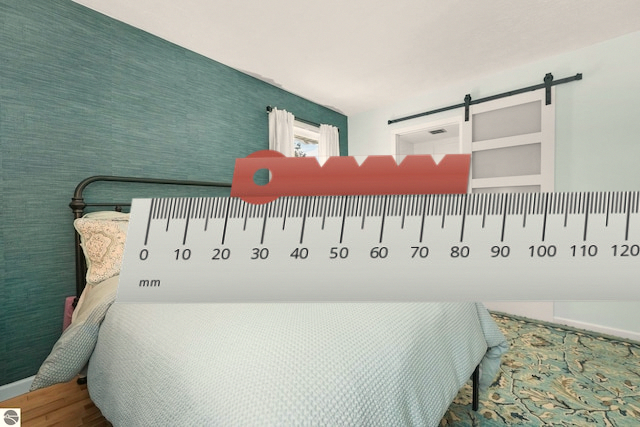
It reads {"value": 60, "unit": "mm"}
